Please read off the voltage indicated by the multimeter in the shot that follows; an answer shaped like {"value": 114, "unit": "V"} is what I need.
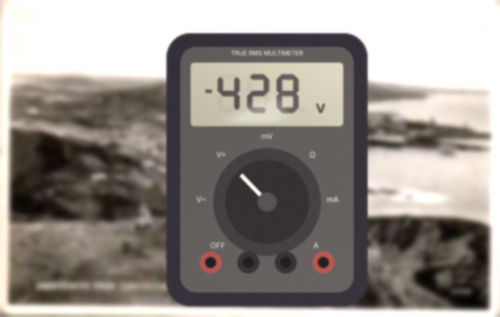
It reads {"value": -428, "unit": "V"}
